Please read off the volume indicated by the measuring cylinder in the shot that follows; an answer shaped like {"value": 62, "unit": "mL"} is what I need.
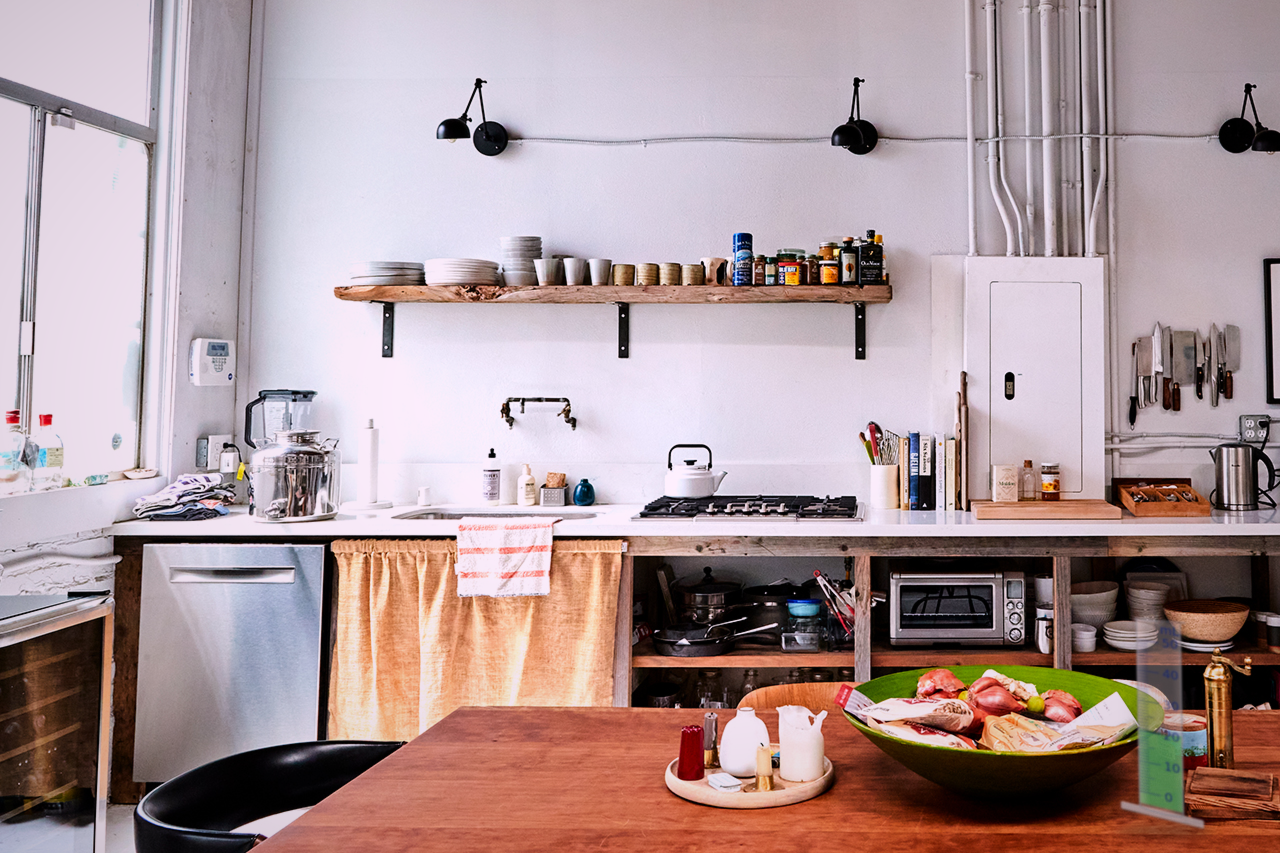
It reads {"value": 20, "unit": "mL"}
